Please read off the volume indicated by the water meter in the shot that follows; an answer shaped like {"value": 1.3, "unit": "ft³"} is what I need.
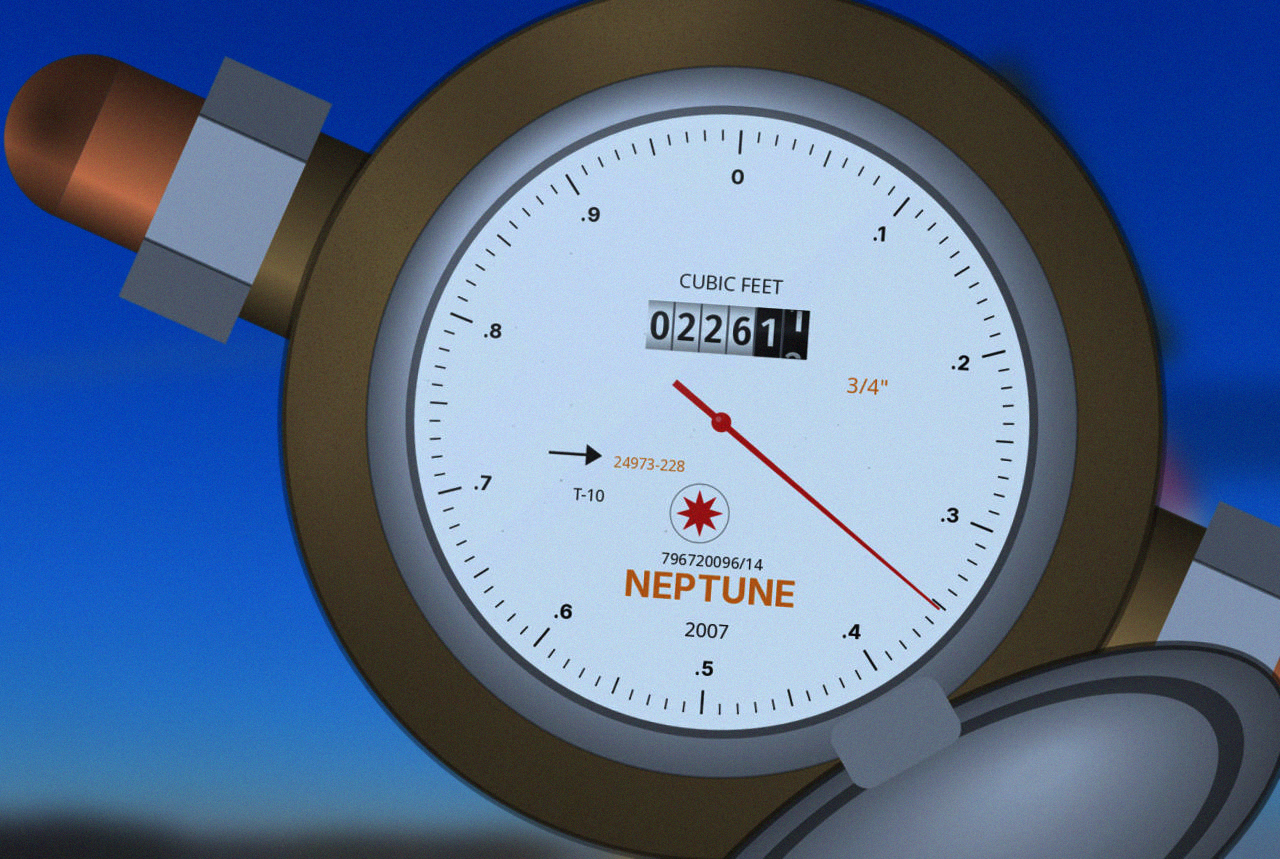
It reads {"value": 22611.35, "unit": "ft³"}
